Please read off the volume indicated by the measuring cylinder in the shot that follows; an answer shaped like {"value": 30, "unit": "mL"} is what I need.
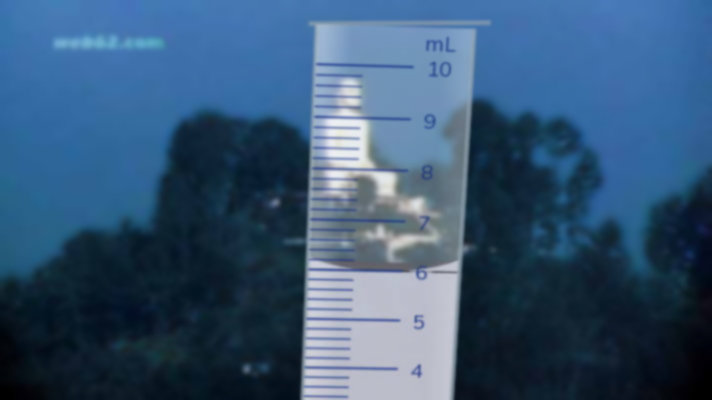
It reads {"value": 6, "unit": "mL"}
